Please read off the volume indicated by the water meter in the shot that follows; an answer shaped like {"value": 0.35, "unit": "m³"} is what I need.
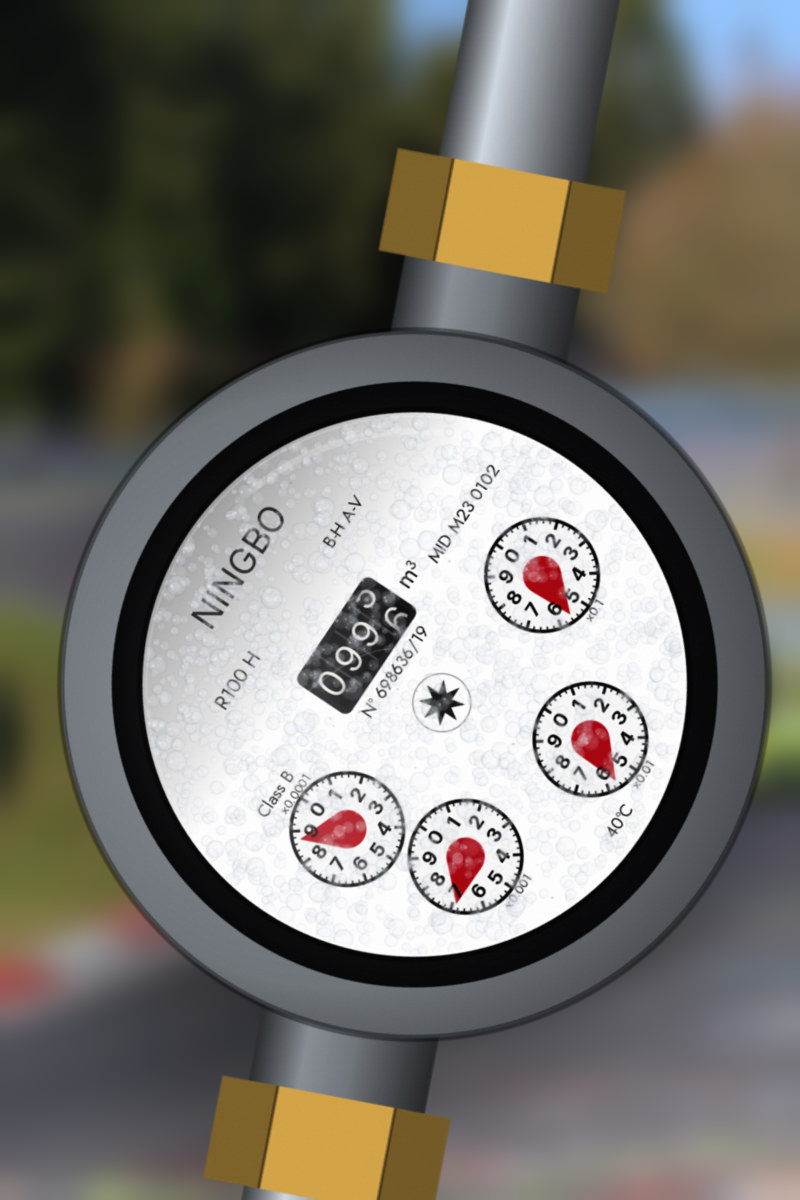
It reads {"value": 995.5568, "unit": "m³"}
